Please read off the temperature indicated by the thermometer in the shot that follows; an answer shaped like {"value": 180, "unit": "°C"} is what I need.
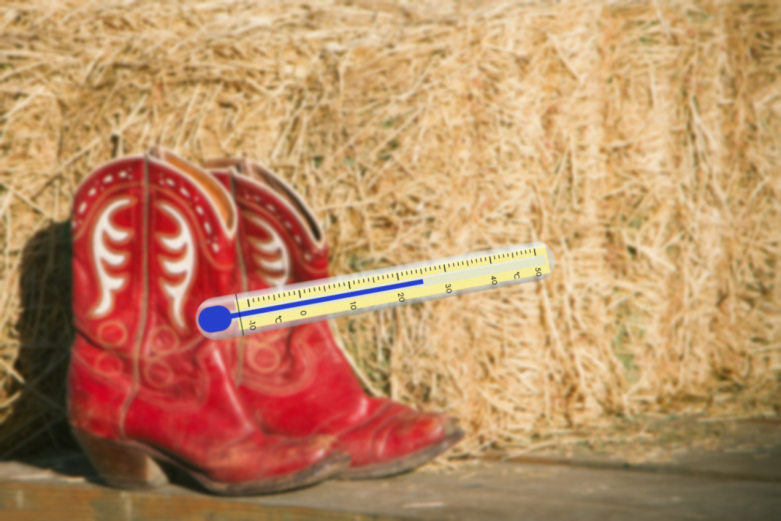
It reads {"value": 25, "unit": "°C"}
